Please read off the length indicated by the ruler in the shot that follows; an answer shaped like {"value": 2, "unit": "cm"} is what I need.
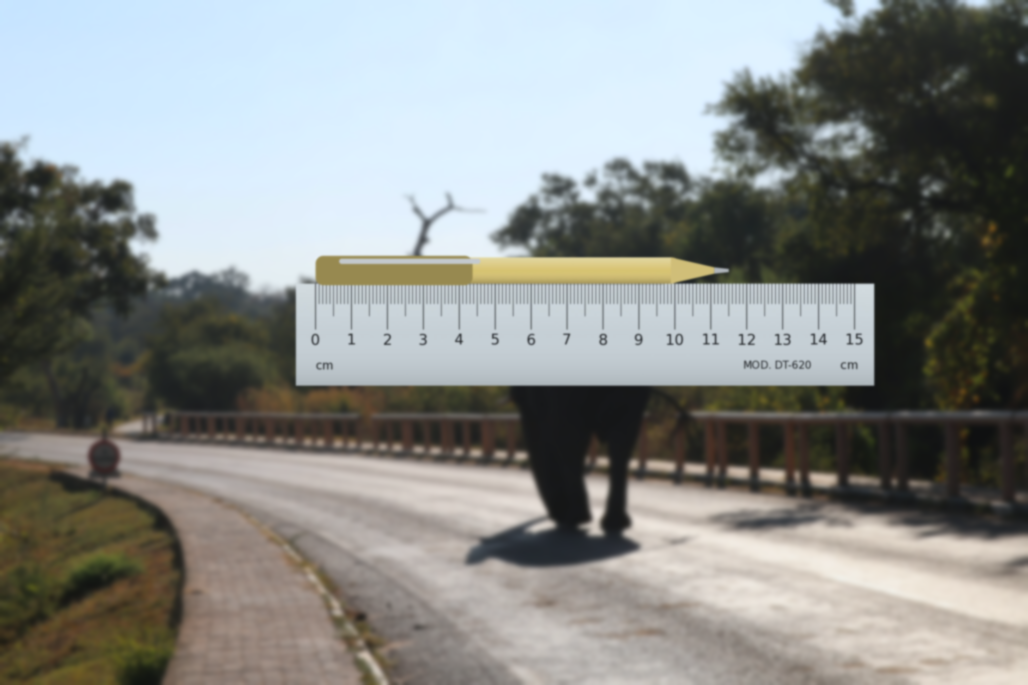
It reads {"value": 11.5, "unit": "cm"}
